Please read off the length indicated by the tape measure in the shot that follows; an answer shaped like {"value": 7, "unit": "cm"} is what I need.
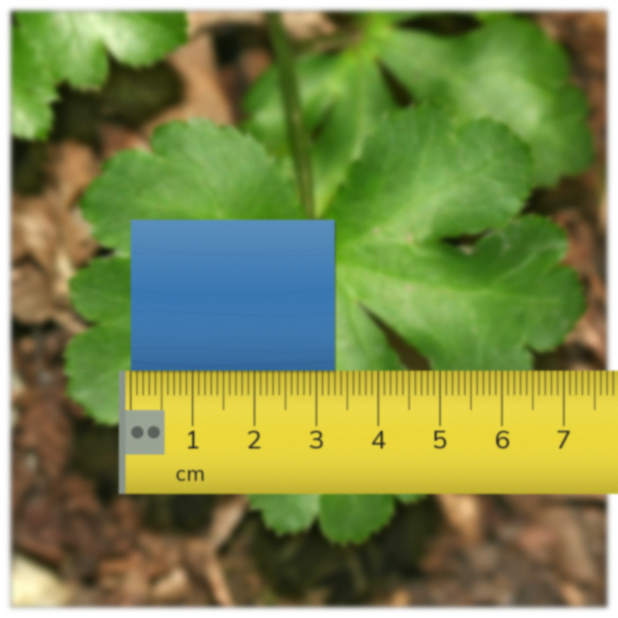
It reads {"value": 3.3, "unit": "cm"}
